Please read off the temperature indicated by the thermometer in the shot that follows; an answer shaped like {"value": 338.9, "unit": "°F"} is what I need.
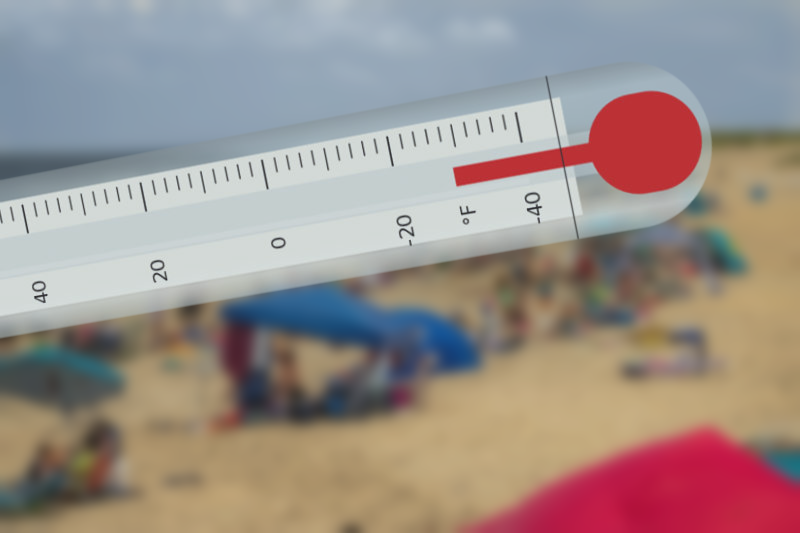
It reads {"value": -29, "unit": "°F"}
